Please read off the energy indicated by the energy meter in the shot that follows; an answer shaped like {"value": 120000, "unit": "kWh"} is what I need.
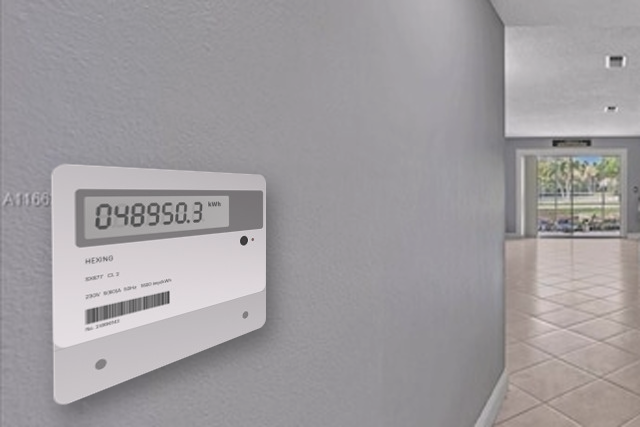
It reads {"value": 48950.3, "unit": "kWh"}
